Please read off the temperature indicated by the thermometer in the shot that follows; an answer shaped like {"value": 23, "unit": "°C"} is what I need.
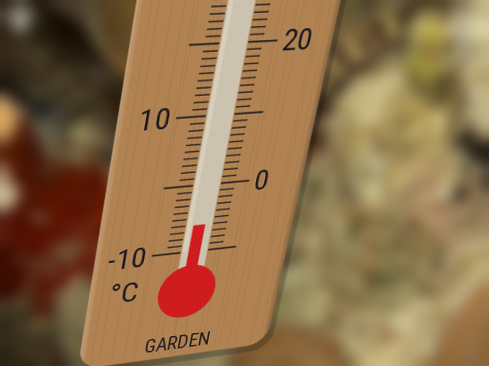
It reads {"value": -6, "unit": "°C"}
